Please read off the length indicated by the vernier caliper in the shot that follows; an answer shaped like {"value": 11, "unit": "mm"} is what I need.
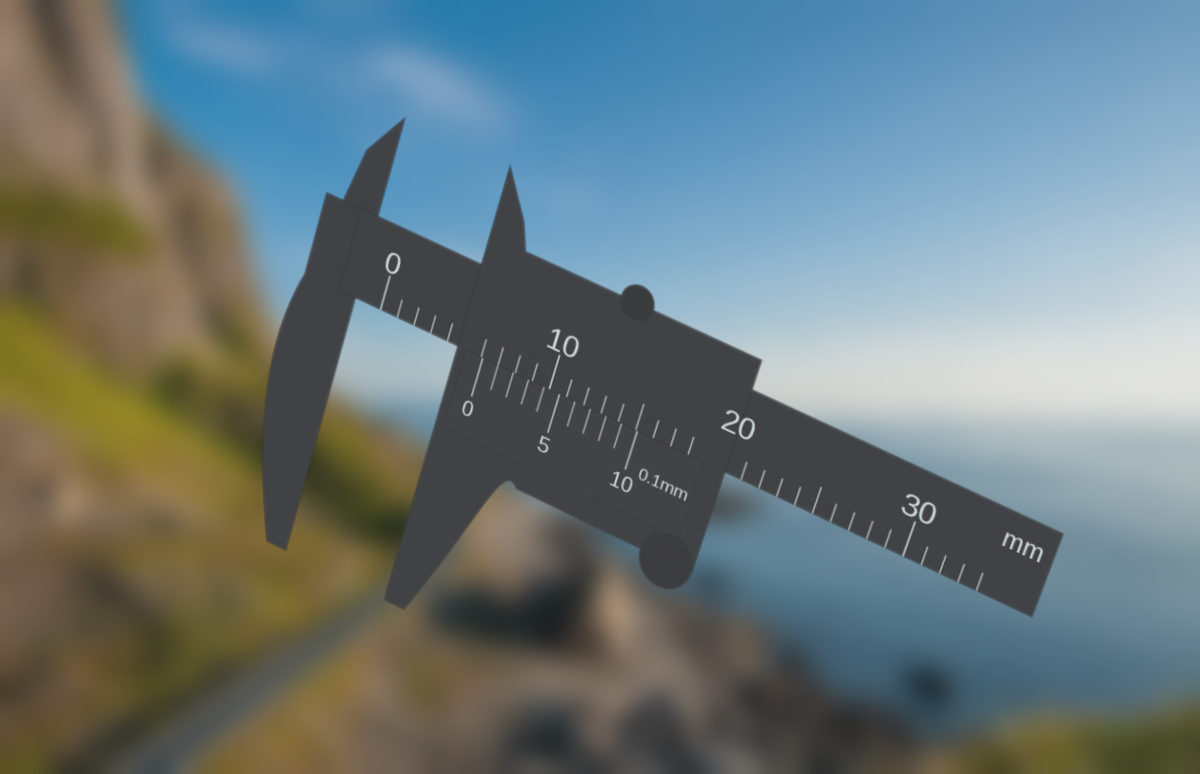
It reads {"value": 6.1, "unit": "mm"}
